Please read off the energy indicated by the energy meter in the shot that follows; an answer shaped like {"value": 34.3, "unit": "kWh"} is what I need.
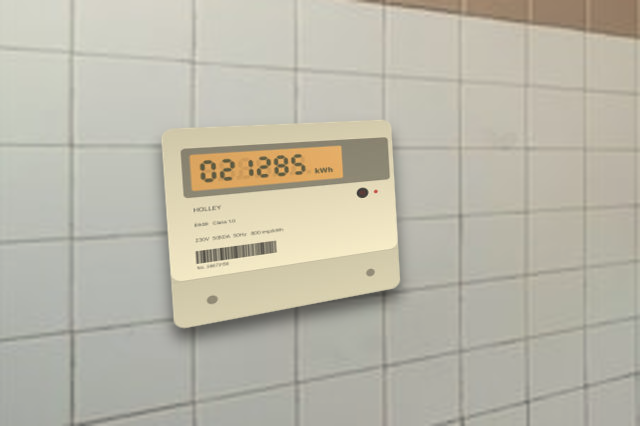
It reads {"value": 21285, "unit": "kWh"}
